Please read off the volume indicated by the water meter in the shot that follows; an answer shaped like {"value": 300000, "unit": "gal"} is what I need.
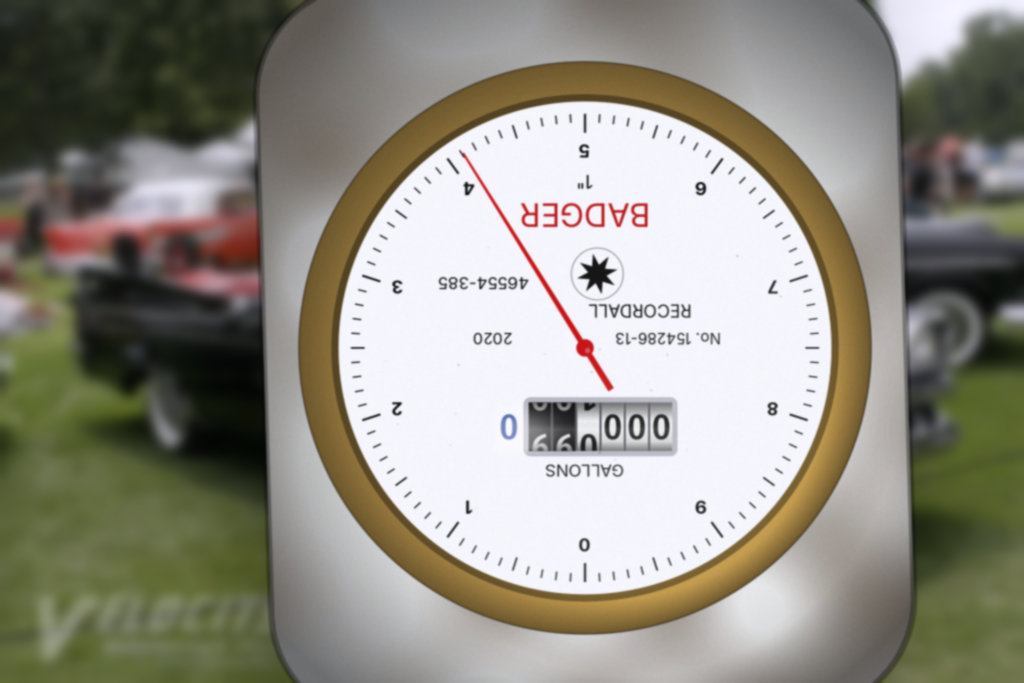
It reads {"value": 994.1, "unit": "gal"}
